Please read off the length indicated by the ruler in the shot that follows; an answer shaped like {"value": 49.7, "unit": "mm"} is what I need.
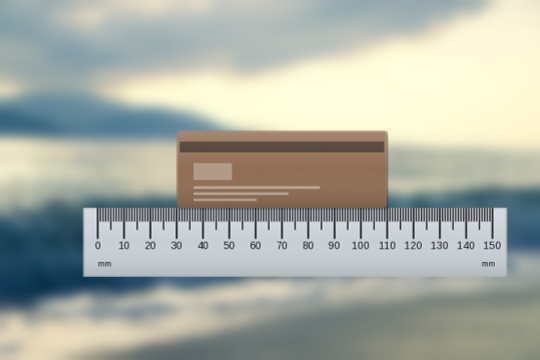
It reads {"value": 80, "unit": "mm"}
